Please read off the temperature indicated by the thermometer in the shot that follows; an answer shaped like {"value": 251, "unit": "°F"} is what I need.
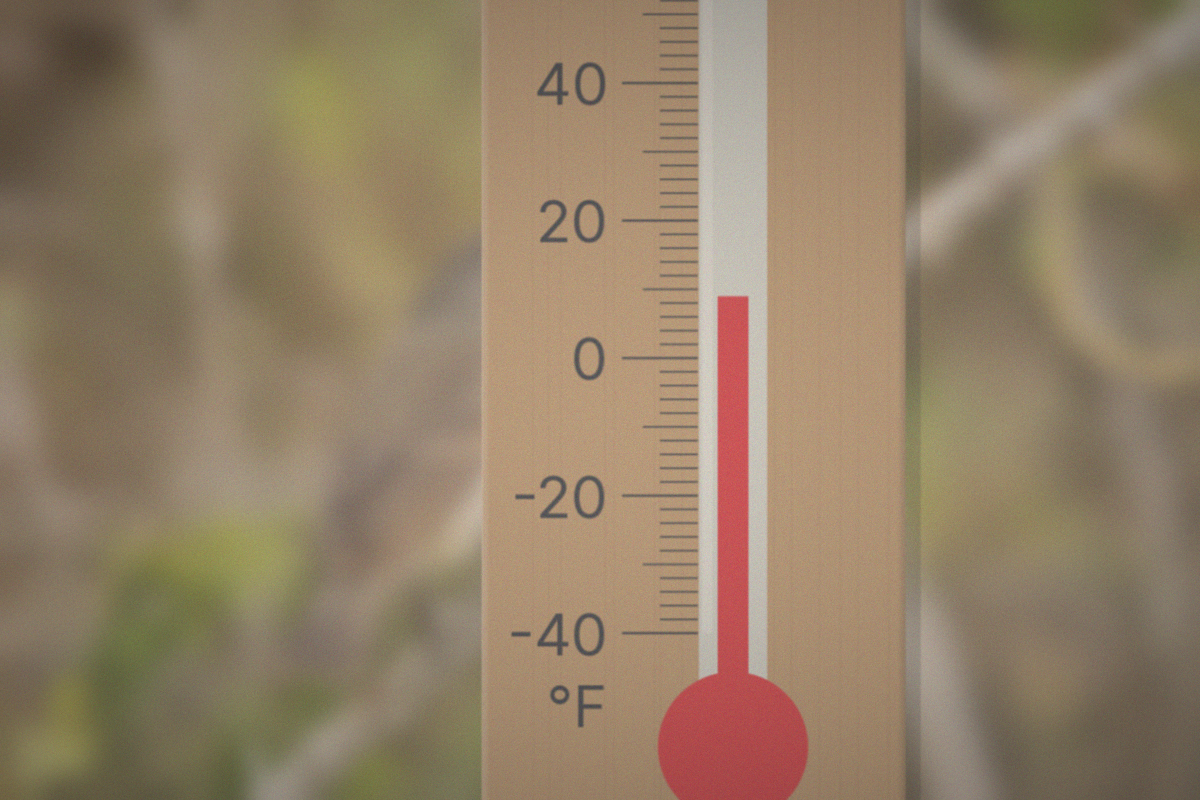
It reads {"value": 9, "unit": "°F"}
